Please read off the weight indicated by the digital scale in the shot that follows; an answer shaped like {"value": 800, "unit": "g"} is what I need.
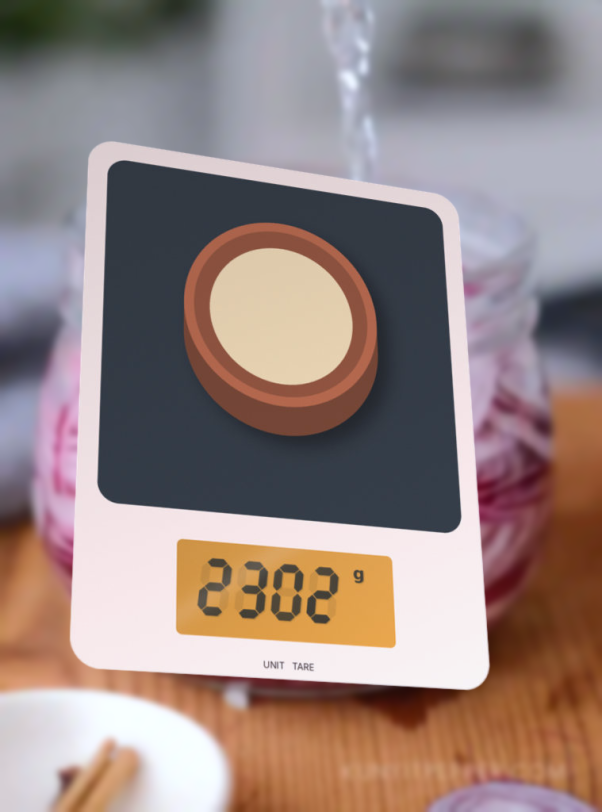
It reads {"value": 2302, "unit": "g"}
